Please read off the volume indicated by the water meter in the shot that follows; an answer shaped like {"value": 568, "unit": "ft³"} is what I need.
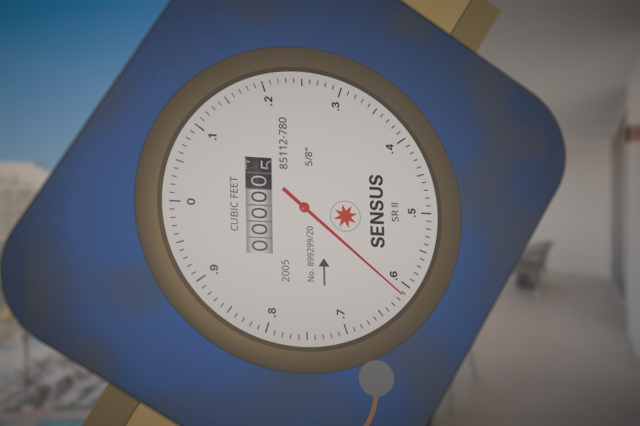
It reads {"value": 4.61, "unit": "ft³"}
